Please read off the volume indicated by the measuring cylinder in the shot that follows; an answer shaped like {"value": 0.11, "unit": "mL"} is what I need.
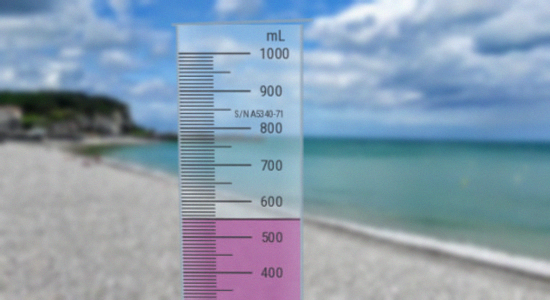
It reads {"value": 550, "unit": "mL"}
